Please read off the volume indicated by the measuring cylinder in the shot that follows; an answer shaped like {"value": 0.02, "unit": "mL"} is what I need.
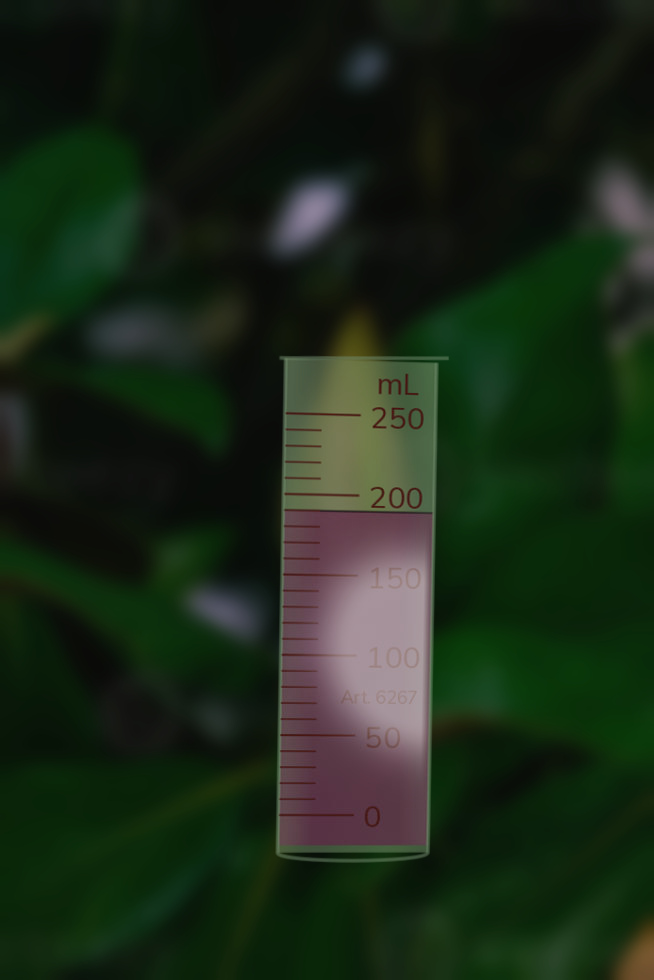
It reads {"value": 190, "unit": "mL"}
